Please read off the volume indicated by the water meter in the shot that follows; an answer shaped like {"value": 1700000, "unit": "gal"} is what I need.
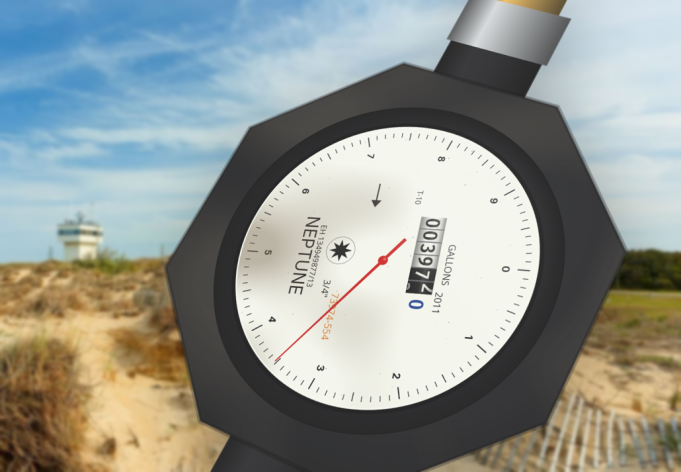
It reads {"value": 39723.5, "unit": "gal"}
